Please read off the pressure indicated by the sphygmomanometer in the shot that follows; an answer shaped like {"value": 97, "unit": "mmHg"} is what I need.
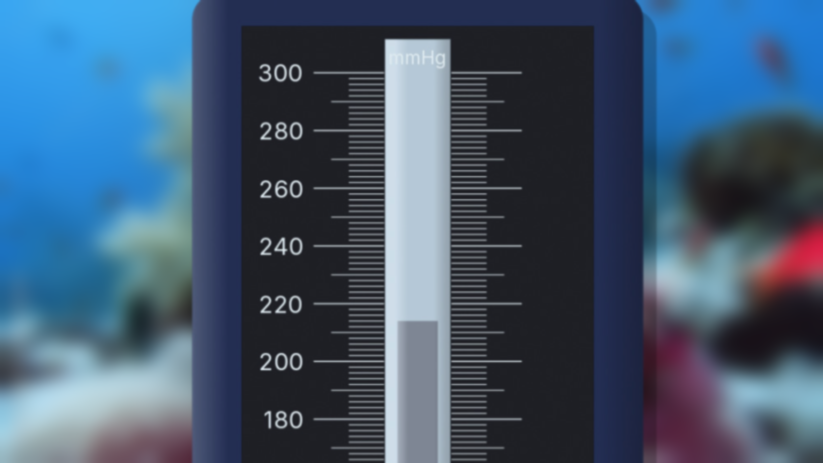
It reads {"value": 214, "unit": "mmHg"}
